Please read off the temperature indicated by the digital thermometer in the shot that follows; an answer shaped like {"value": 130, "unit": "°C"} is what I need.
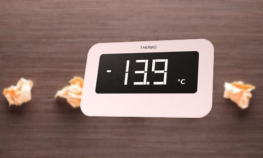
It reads {"value": -13.9, "unit": "°C"}
